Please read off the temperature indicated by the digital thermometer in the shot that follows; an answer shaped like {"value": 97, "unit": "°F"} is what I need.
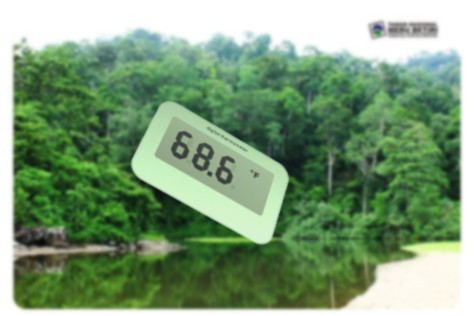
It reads {"value": 68.6, "unit": "°F"}
